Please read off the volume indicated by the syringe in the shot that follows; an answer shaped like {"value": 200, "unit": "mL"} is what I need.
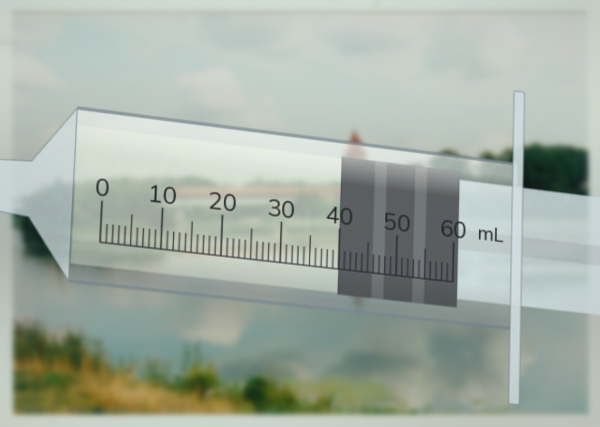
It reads {"value": 40, "unit": "mL"}
